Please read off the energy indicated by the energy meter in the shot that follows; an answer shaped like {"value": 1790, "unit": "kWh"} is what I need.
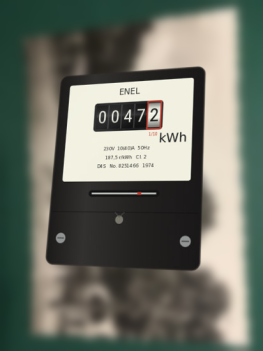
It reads {"value": 47.2, "unit": "kWh"}
